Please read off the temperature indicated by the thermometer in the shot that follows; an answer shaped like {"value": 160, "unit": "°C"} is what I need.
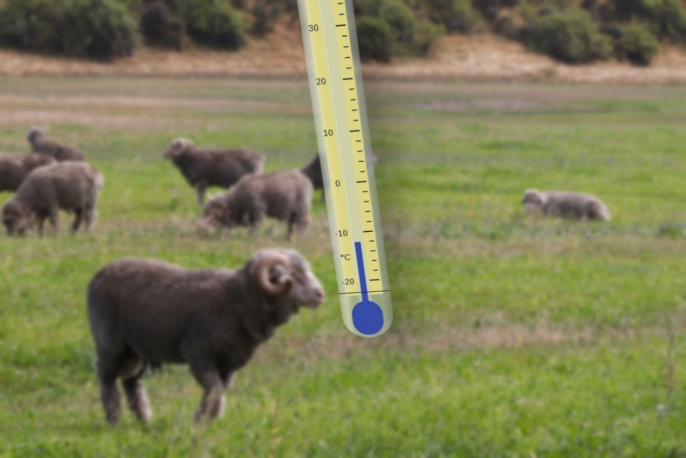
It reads {"value": -12, "unit": "°C"}
